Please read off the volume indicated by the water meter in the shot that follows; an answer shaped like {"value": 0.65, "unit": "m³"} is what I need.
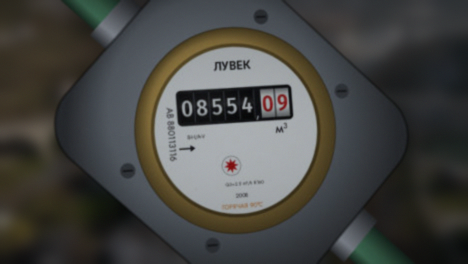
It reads {"value": 8554.09, "unit": "m³"}
